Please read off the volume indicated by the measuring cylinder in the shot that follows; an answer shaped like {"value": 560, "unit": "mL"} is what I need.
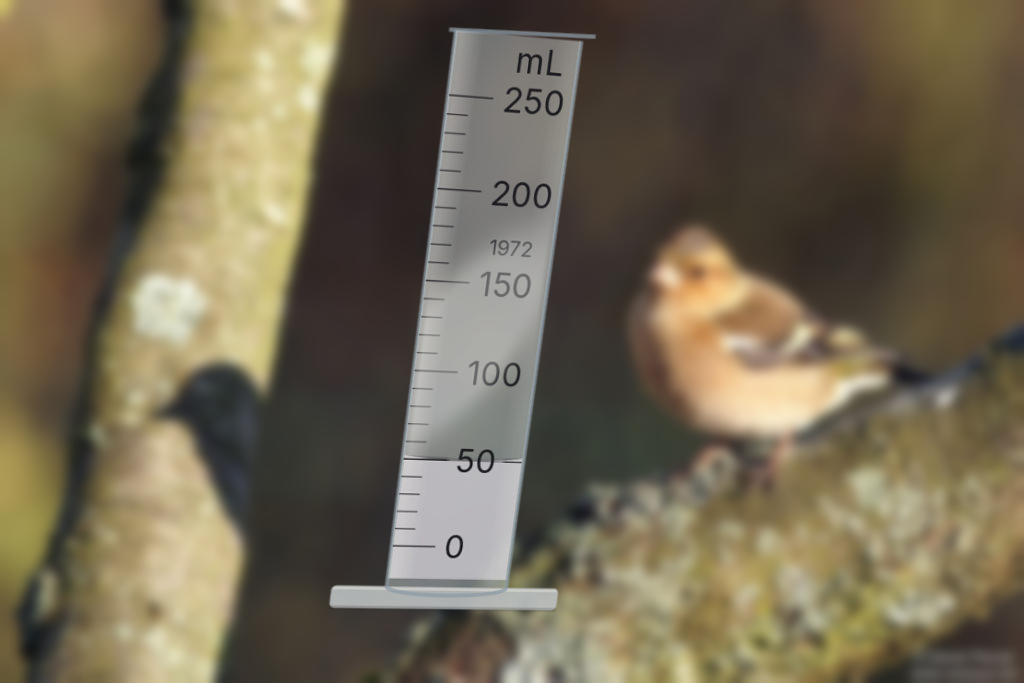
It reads {"value": 50, "unit": "mL"}
